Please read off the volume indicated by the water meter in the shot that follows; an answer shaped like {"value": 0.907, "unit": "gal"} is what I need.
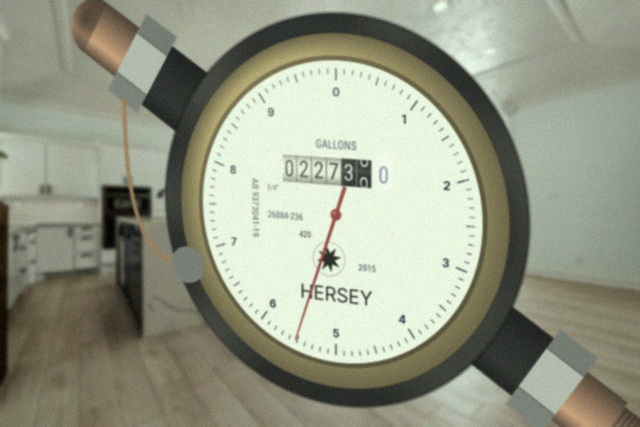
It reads {"value": 227385.5, "unit": "gal"}
